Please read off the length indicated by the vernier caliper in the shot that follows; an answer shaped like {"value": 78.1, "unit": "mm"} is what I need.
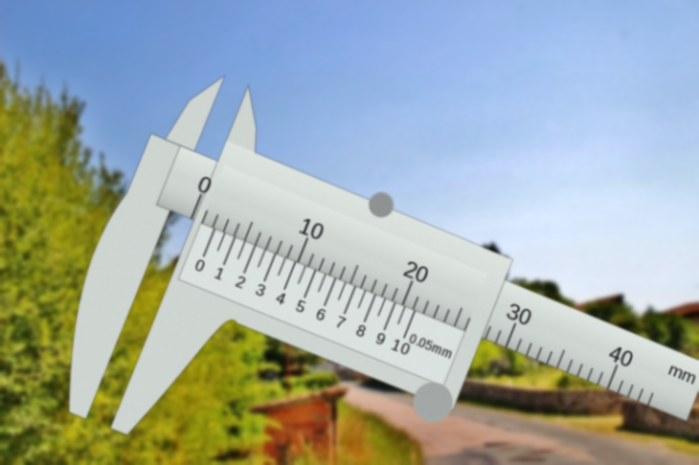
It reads {"value": 2.2, "unit": "mm"}
